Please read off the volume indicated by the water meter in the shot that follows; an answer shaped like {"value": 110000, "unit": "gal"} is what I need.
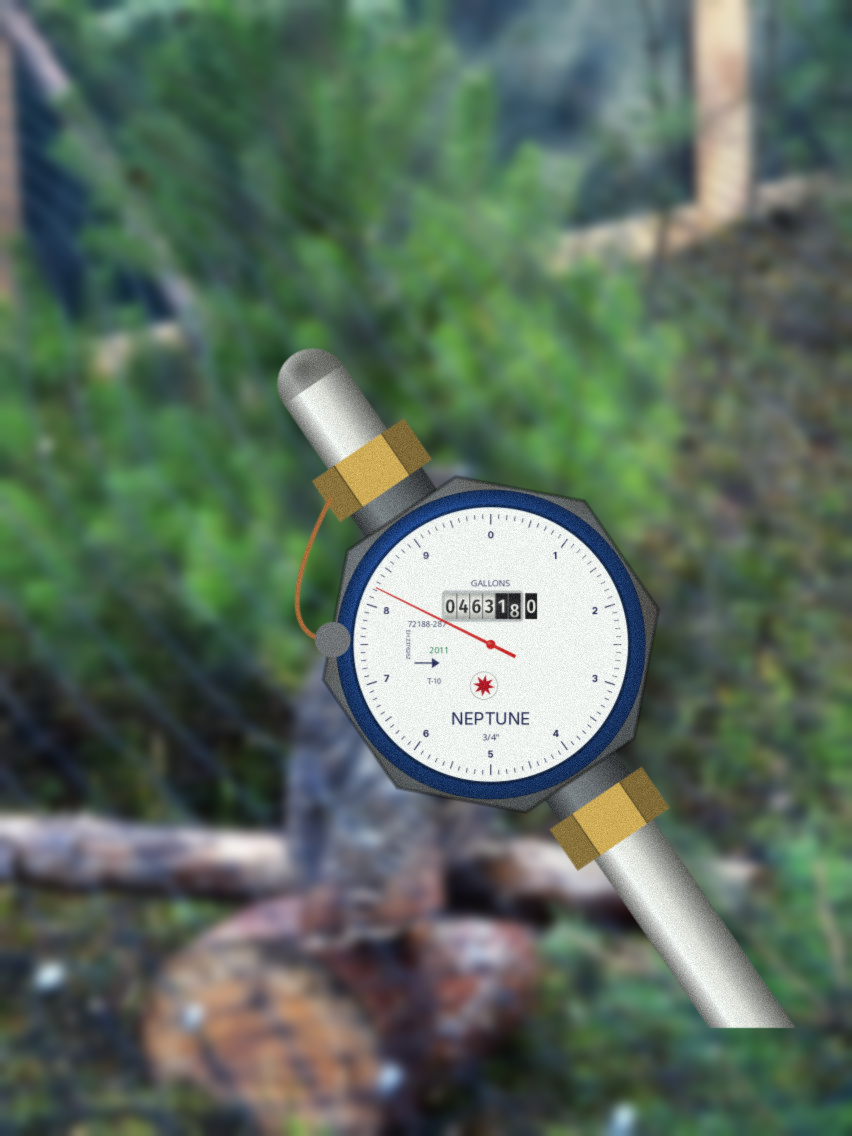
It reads {"value": 463178.2, "unit": "gal"}
